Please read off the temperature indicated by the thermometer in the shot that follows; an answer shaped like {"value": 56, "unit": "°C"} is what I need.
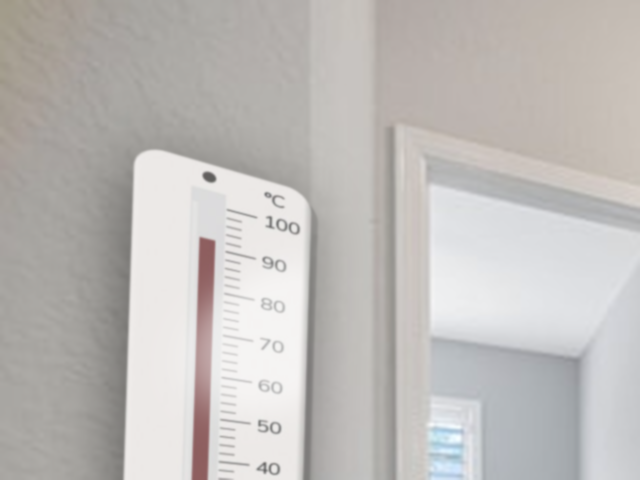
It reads {"value": 92, "unit": "°C"}
